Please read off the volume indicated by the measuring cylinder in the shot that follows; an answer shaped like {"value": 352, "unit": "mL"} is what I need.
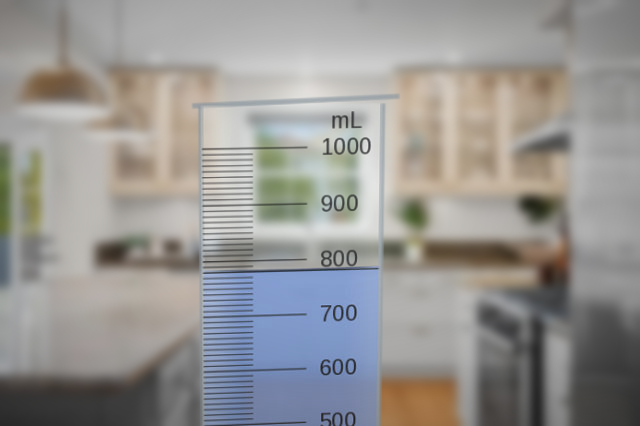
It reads {"value": 780, "unit": "mL"}
